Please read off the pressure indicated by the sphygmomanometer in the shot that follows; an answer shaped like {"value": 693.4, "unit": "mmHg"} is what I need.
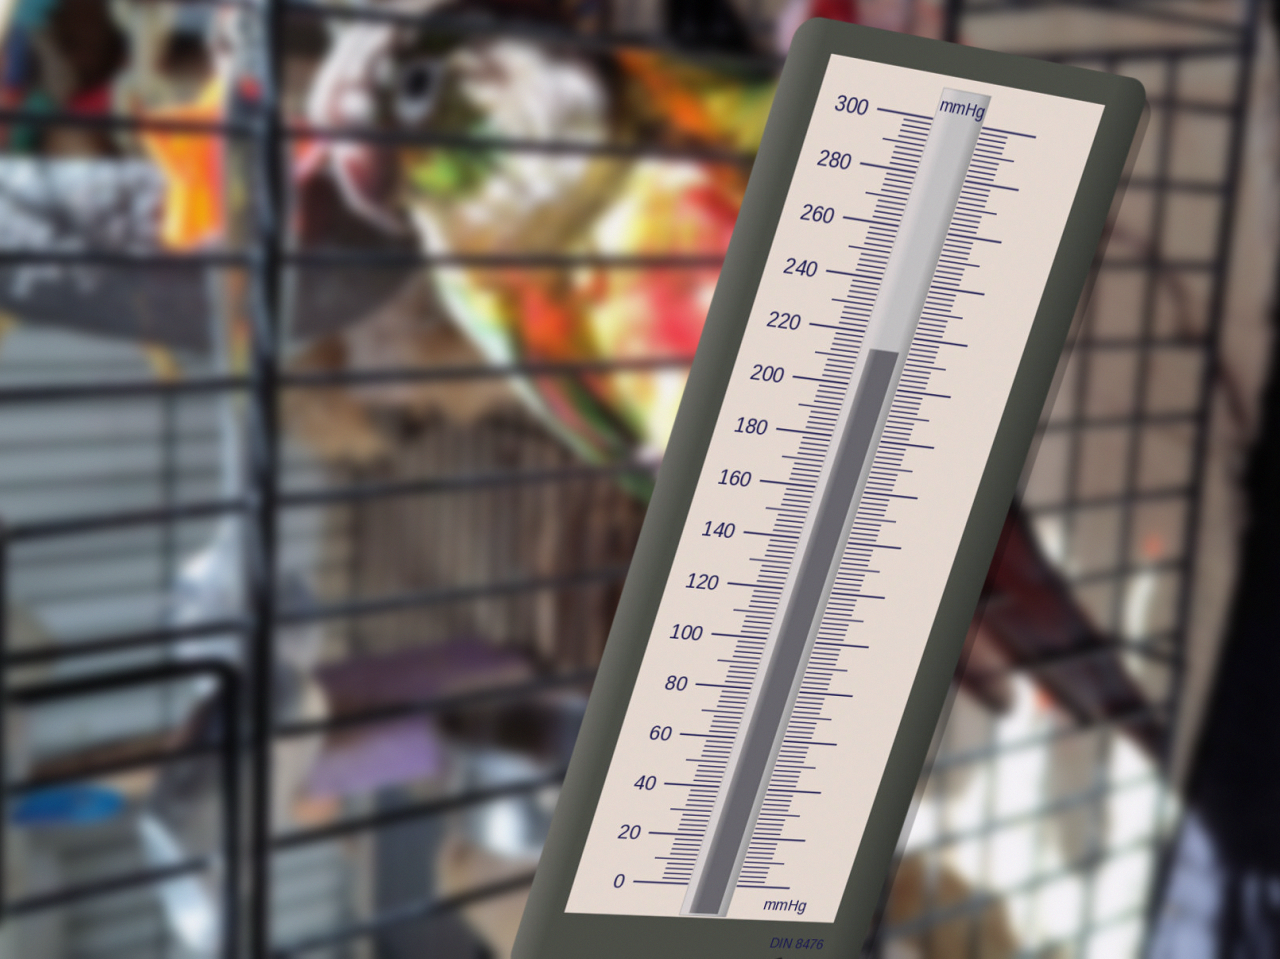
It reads {"value": 214, "unit": "mmHg"}
